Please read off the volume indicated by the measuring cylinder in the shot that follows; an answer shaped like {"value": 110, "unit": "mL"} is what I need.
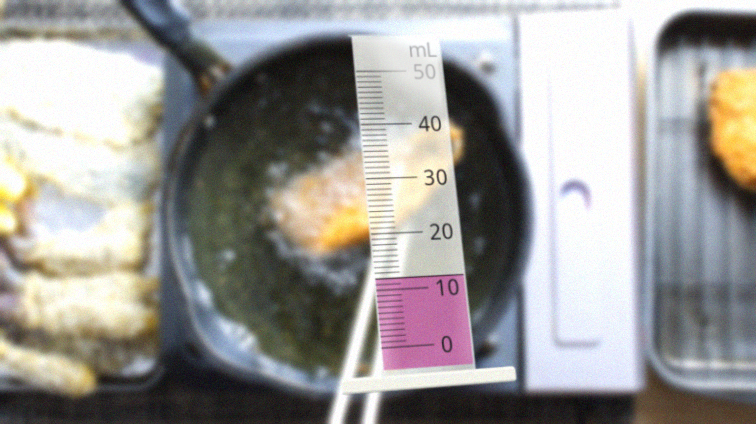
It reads {"value": 12, "unit": "mL"}
